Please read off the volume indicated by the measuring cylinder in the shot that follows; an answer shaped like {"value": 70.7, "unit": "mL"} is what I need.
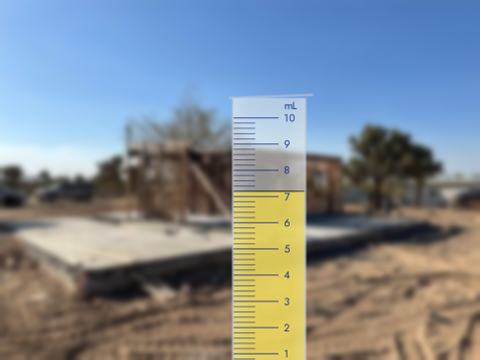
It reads {"value": 7.2, "unit": "mL"}
